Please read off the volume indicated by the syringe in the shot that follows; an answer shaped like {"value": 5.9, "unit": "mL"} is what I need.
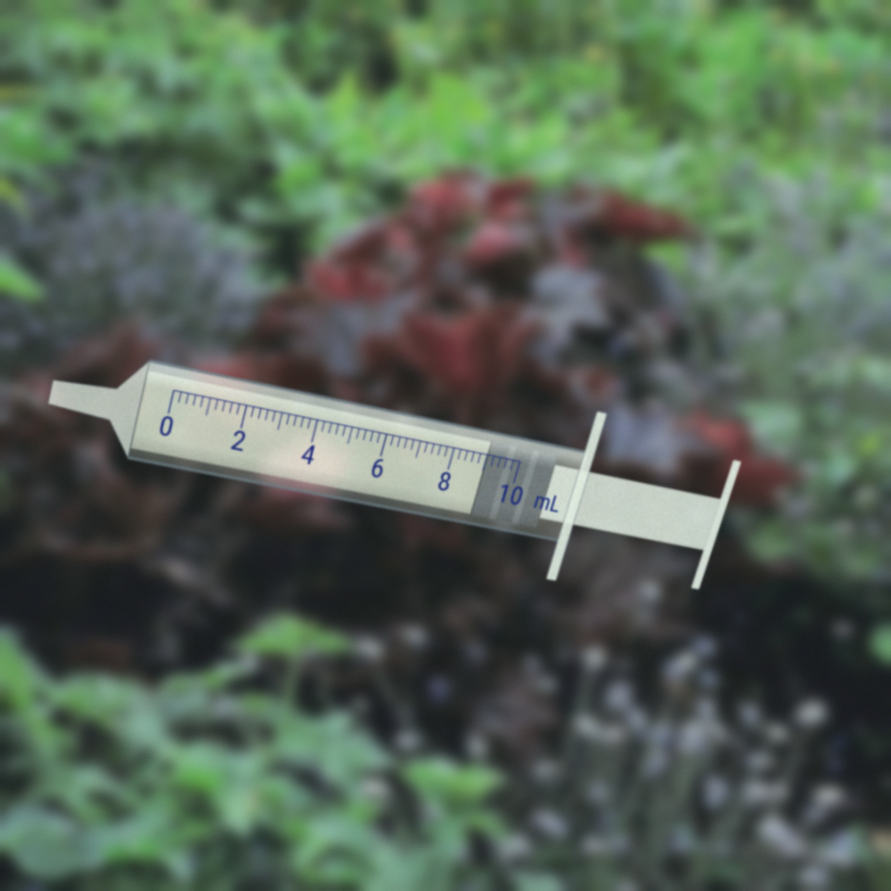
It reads {"value": 9, "unit": "mL"}
